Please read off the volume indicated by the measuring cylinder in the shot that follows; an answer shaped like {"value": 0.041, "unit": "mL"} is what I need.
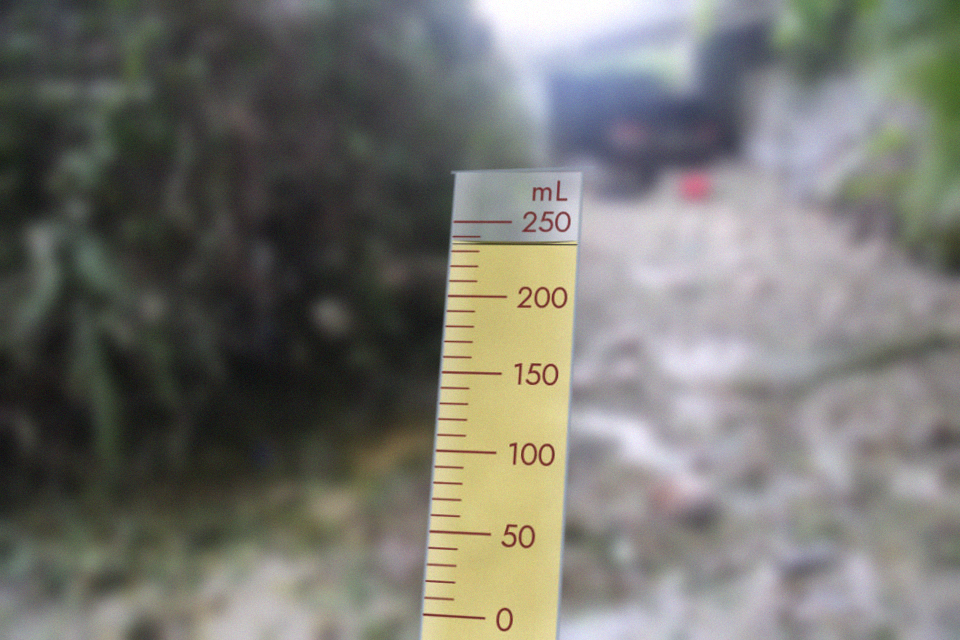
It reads {"value": 235, "unit": "mL"}
